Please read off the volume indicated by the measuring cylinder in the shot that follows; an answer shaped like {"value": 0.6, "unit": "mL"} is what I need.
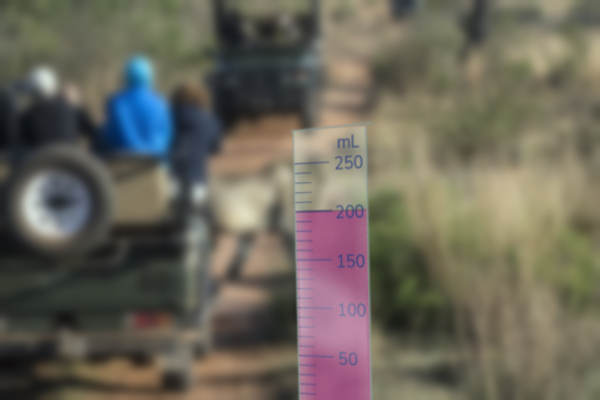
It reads {"value": 200, "unit": "mL"}
